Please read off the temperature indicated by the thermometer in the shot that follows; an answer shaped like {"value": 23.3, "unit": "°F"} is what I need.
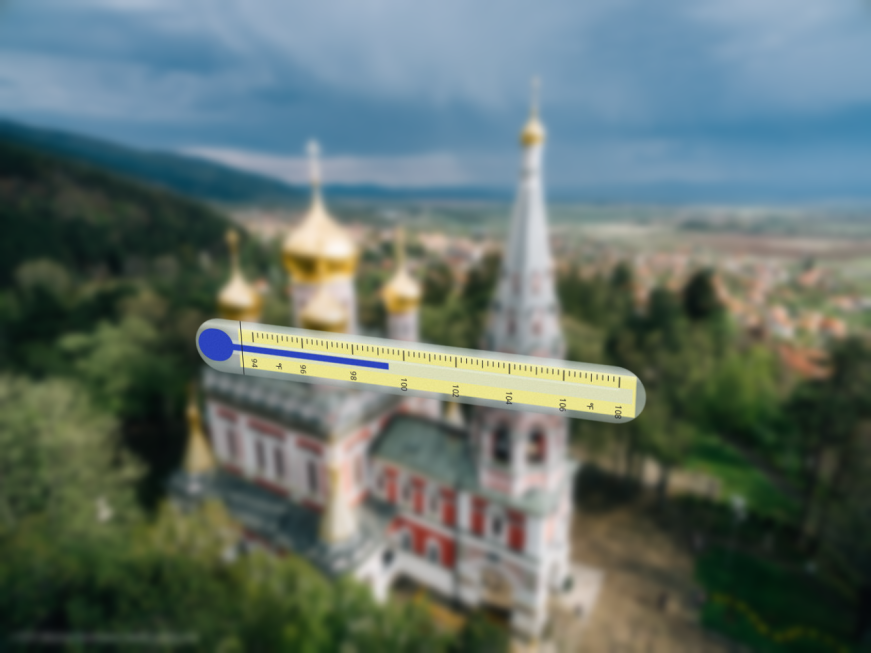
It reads {"value": 99.4, "unit": "°F"}
